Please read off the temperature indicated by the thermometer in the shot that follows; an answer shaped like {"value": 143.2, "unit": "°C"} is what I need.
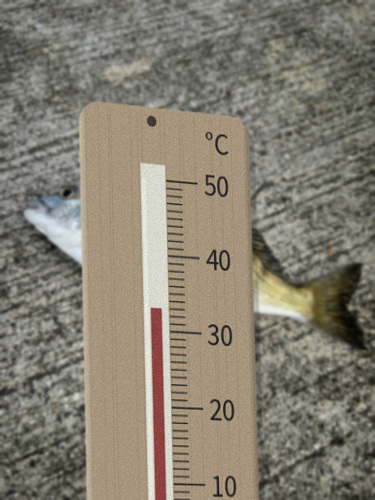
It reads {"value": 33, "unit": "°C"}
